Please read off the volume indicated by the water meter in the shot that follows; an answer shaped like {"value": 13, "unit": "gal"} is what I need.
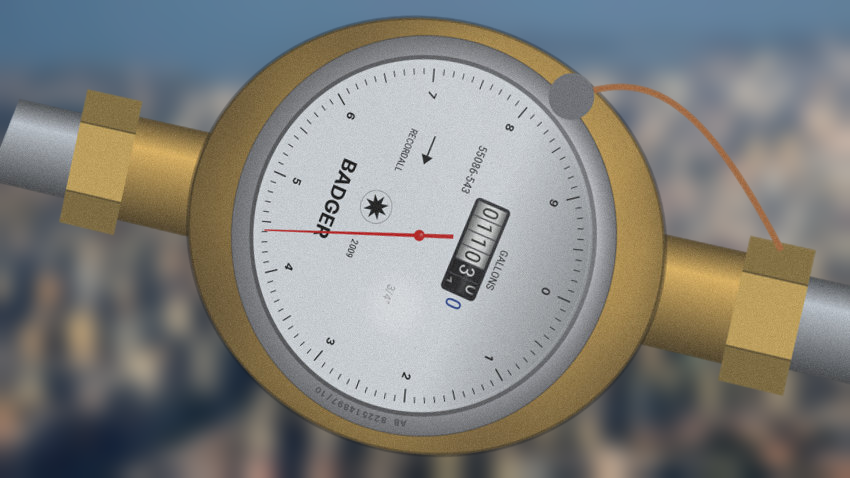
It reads {"value": 110304.4, "unit": "gal"}
